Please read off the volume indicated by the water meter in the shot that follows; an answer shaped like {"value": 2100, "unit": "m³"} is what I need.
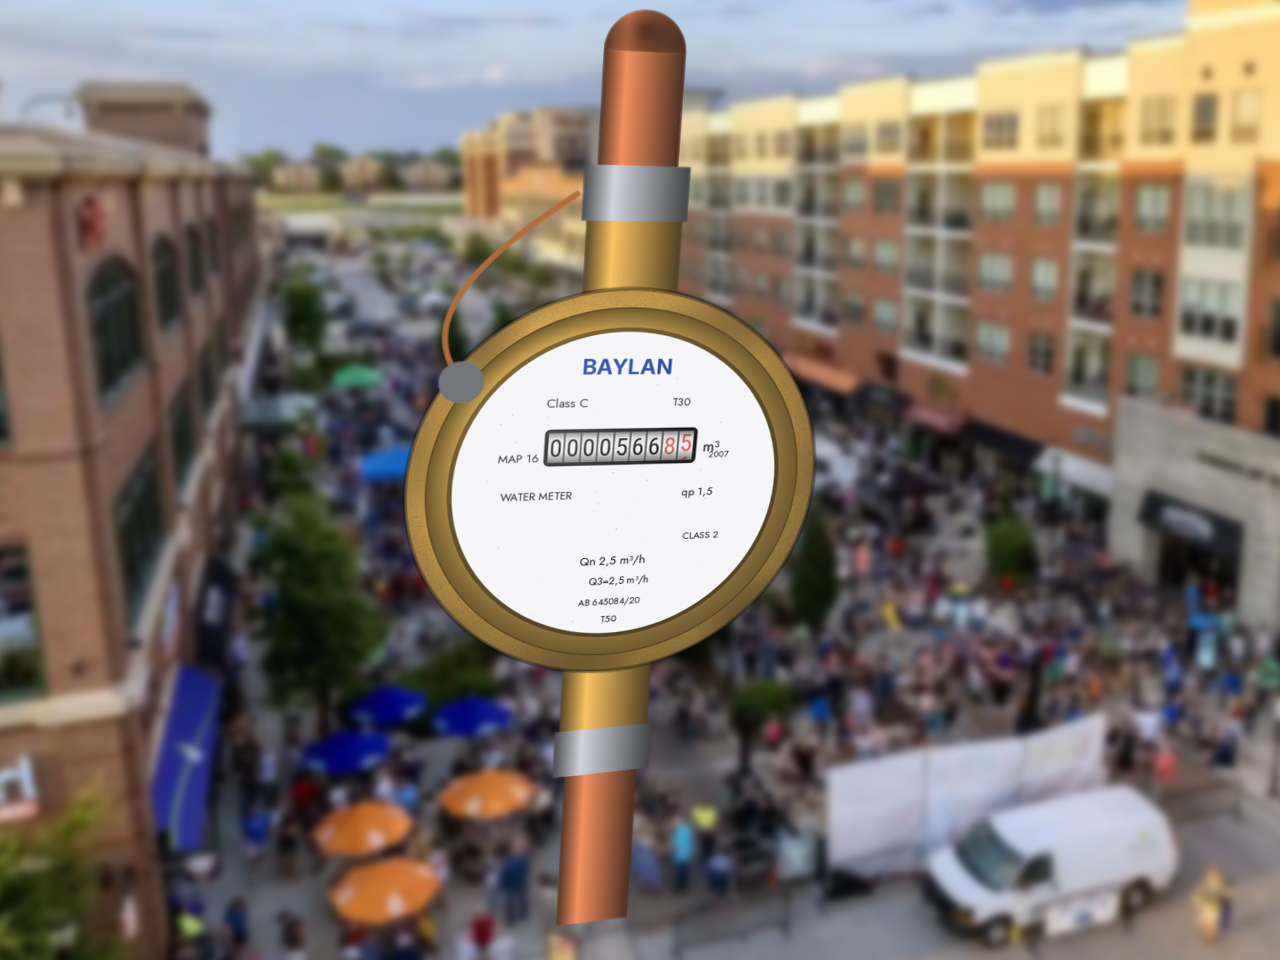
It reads {"value": 566.85, "unit": "m³"}
